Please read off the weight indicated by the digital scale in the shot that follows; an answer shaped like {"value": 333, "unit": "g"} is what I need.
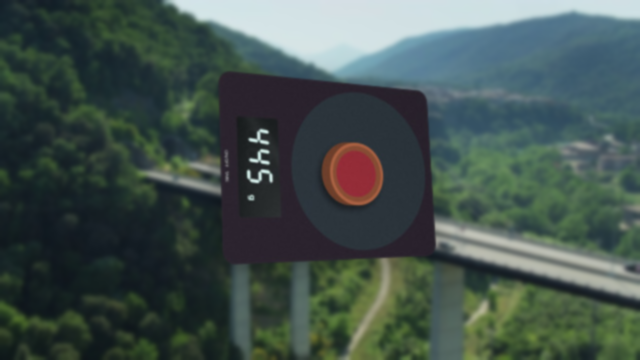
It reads {"value": 445, "unit": "g"}
